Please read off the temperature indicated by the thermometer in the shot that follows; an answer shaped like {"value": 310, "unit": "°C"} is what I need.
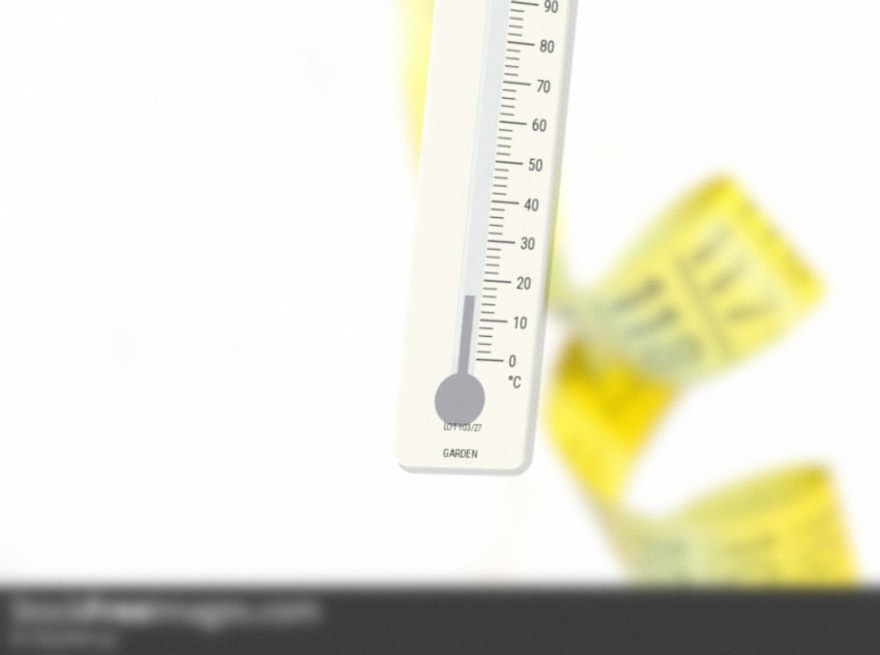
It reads {"value": 16, "unit": "°C"}
